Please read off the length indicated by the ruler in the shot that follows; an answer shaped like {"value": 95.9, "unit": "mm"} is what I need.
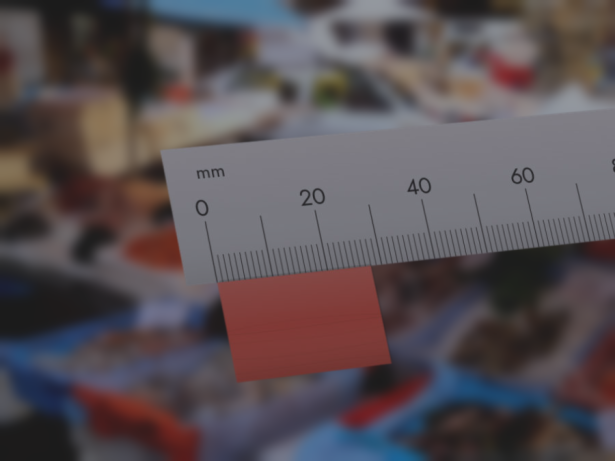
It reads {"value": 28, "unit": "mm"}
